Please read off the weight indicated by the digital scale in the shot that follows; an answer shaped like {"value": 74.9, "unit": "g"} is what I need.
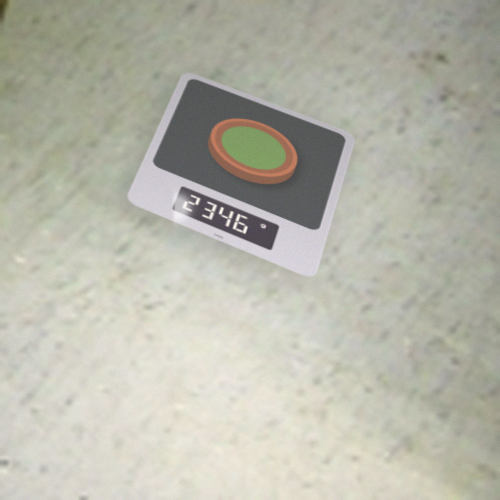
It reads {"value": 2346, "unit": "g"}
